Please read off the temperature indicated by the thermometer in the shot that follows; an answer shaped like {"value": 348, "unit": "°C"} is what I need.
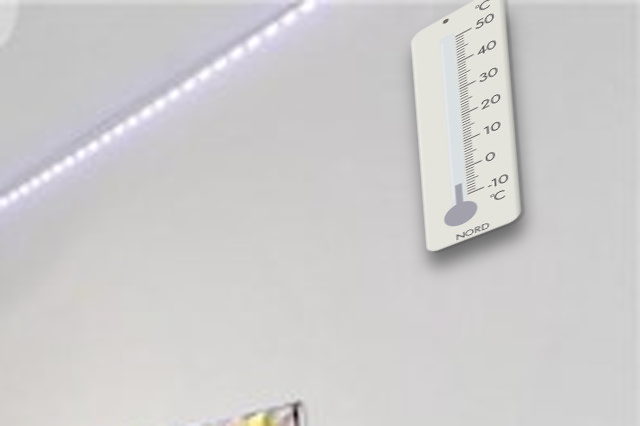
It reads {"value": -5, "unit": "°C"}
